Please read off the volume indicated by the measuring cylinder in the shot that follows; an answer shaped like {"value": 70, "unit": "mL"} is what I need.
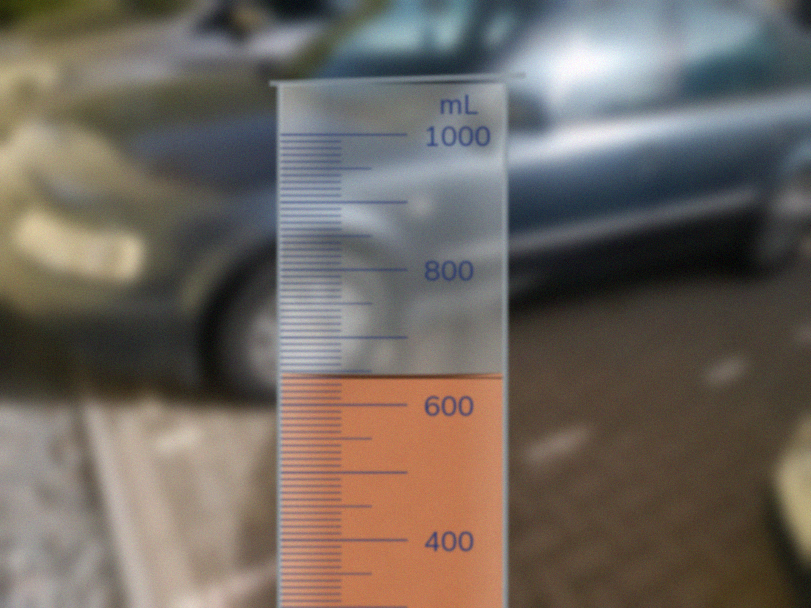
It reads {"value": 640, "unit": "mL"}
